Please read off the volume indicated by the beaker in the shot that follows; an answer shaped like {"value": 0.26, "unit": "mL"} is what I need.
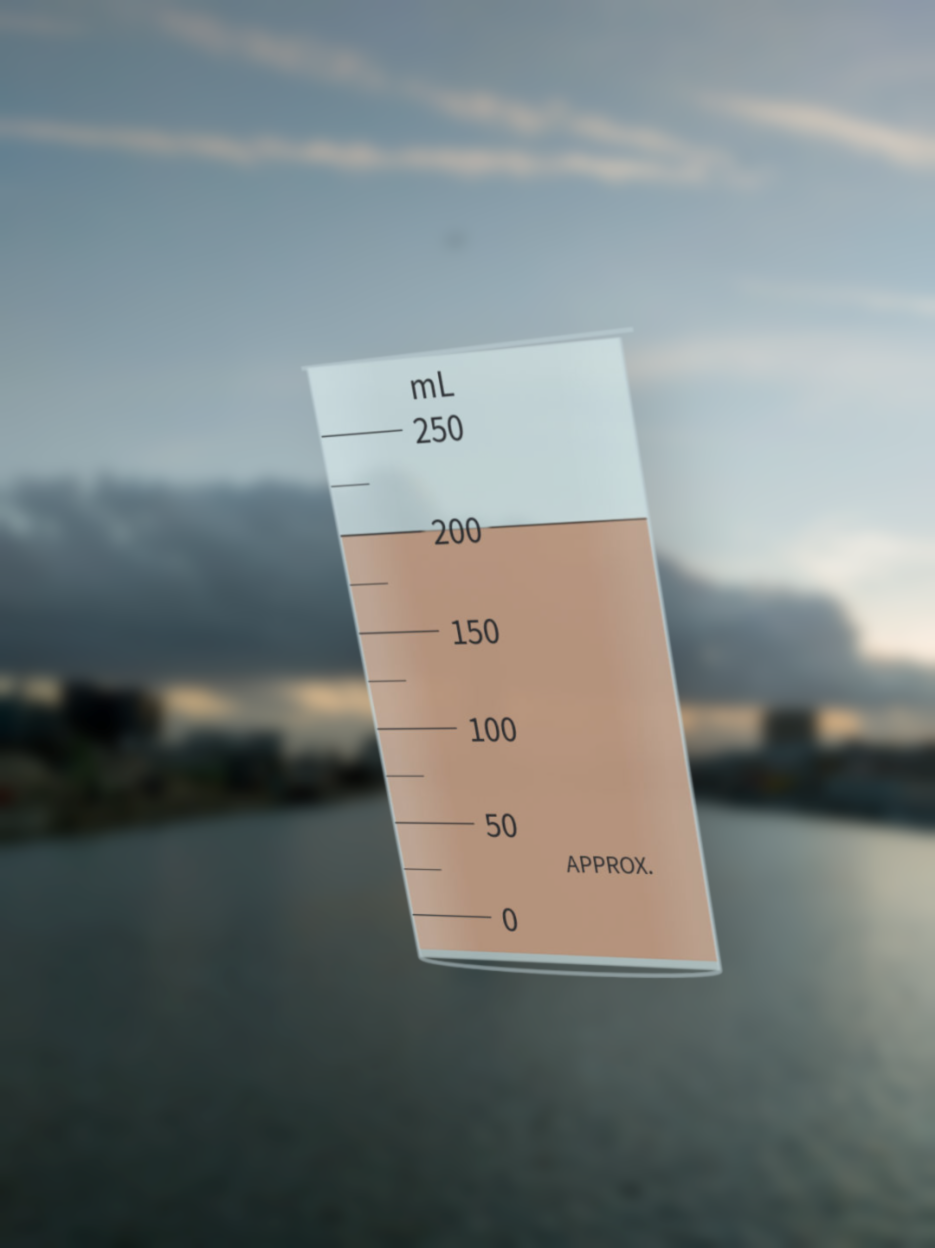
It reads {"value": 200, "unit": "mL"}
